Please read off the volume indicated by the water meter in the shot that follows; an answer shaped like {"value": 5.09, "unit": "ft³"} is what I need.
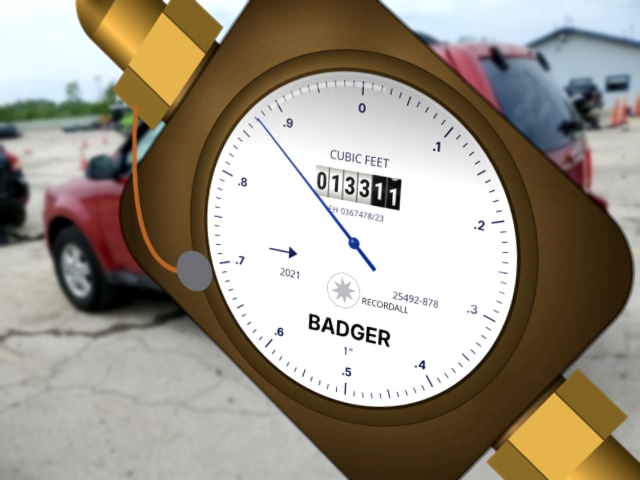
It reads {"value": 13310.87, "unit": "ft³"}
